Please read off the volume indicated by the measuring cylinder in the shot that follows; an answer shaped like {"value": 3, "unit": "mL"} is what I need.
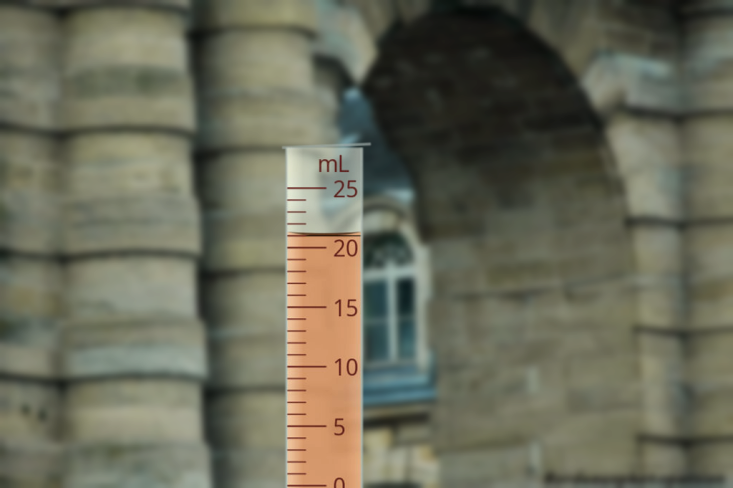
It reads {"value": 21, "unit": "mL"}
